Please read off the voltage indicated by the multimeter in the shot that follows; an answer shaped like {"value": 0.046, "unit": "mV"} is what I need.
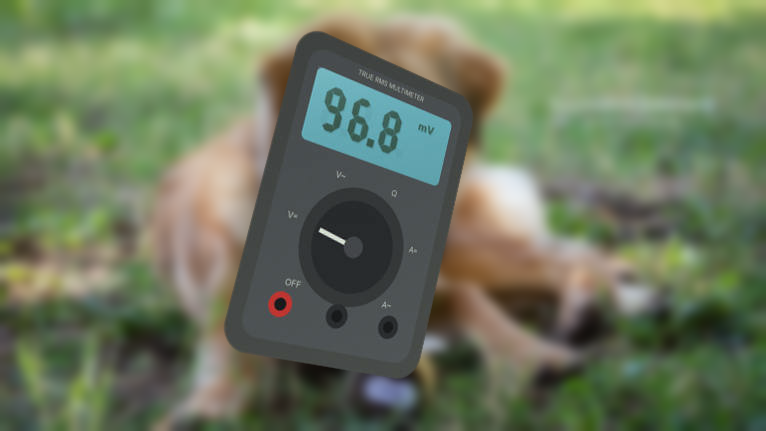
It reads {"value": 96.8, "unit": "mV"}
